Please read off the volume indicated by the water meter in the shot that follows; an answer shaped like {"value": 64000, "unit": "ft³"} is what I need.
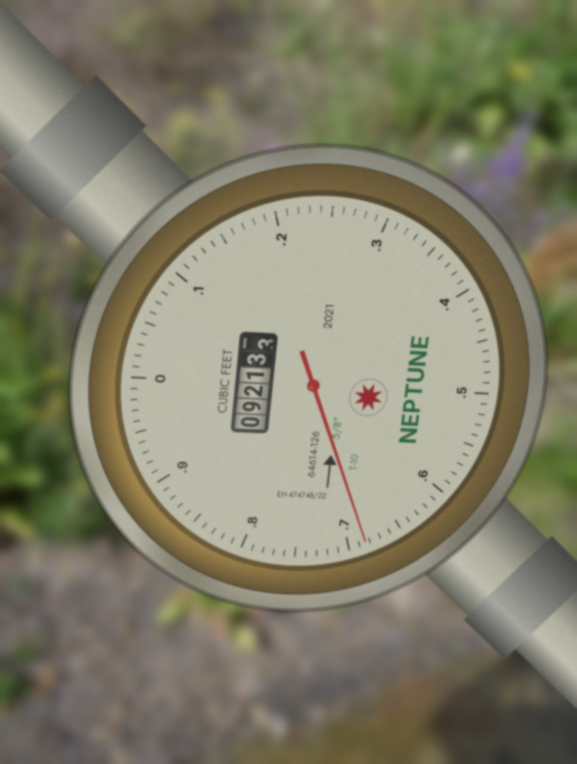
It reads {"value": 92132.68, "unit": "ft³"}
